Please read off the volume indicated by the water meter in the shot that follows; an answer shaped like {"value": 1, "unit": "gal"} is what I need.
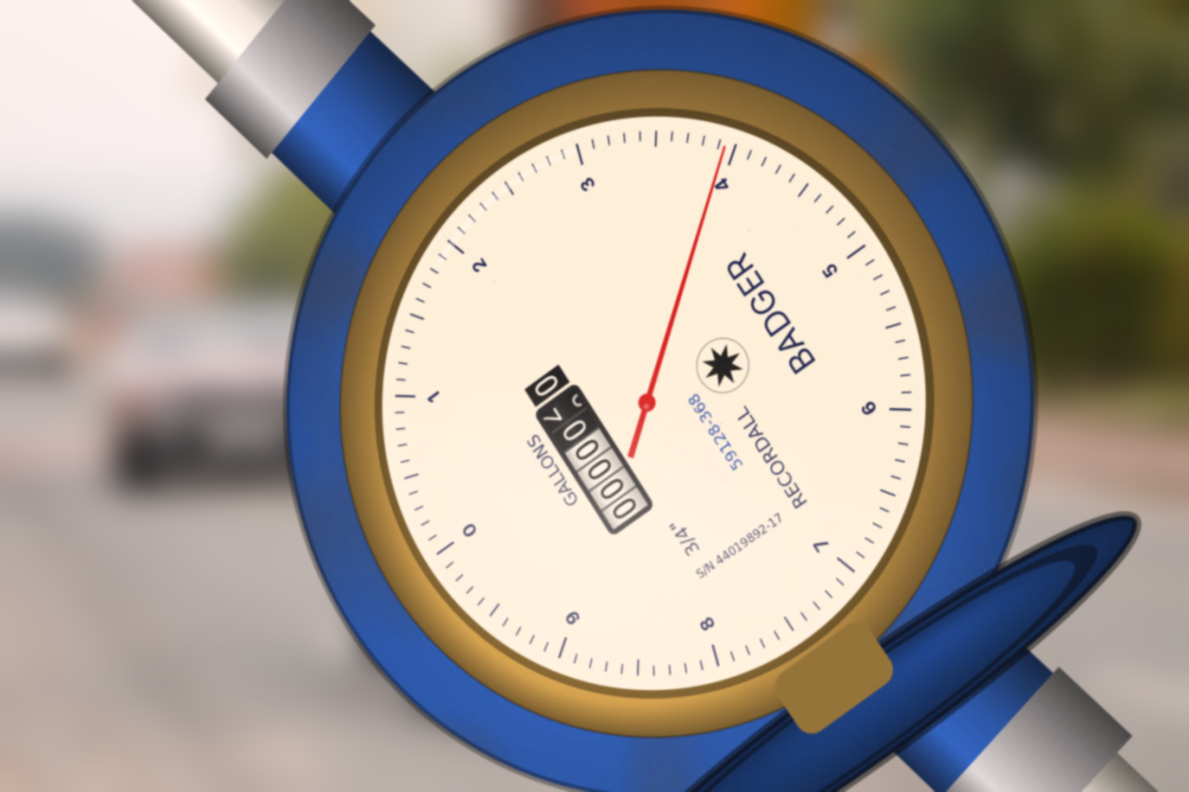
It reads {"value": 23.9, "unit": "gal"}
